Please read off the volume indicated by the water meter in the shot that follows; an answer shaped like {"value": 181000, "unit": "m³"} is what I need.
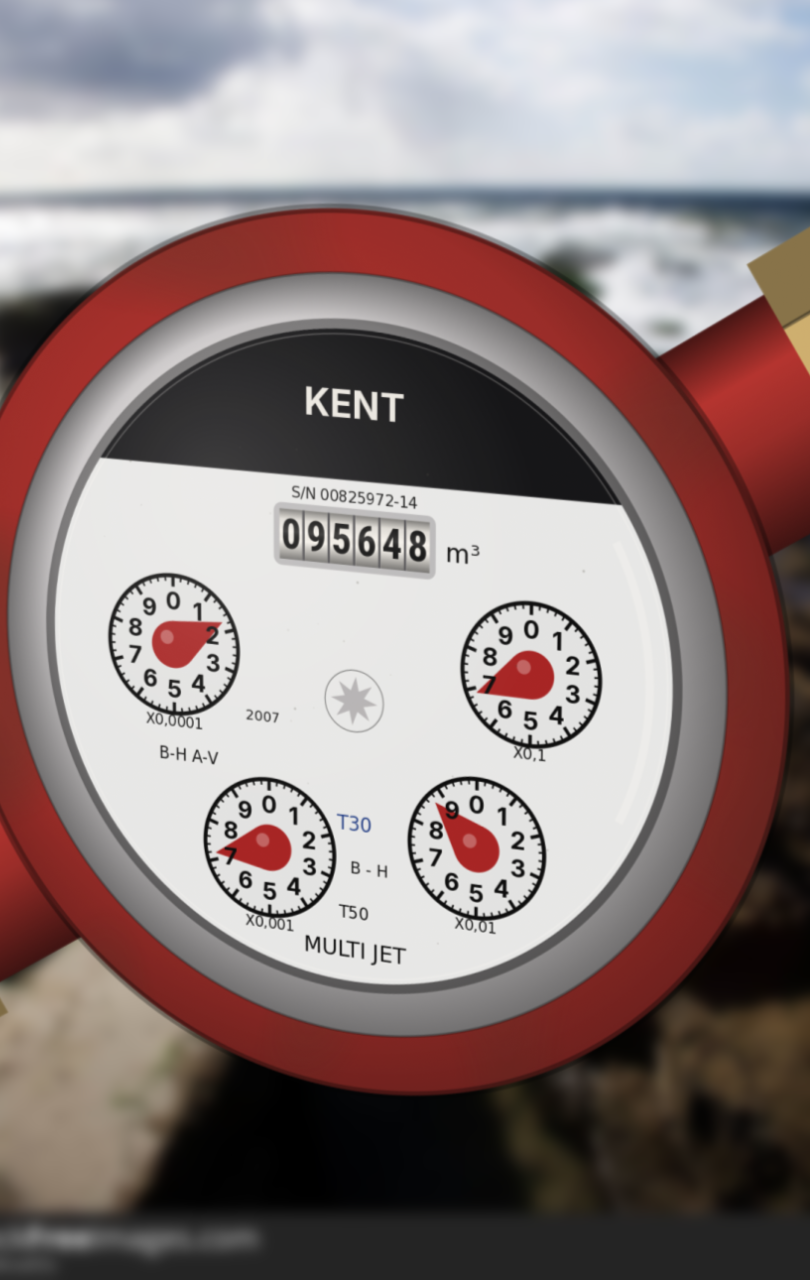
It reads {"value": 95648.6871, "unit": "m³"}
